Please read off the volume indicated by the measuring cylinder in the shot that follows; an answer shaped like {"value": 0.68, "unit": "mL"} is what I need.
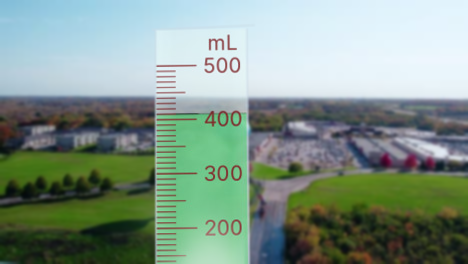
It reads {"value": 410, "unit": "mL"}
